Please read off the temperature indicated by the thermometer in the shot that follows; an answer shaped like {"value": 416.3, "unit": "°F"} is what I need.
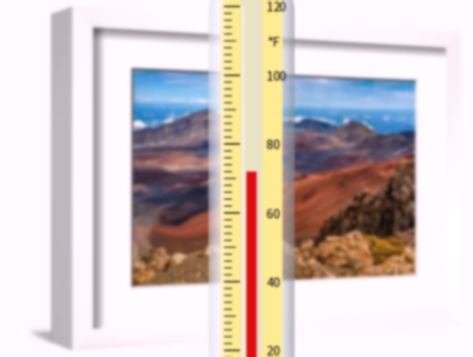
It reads {"value": 72, "unit": "°F"}
